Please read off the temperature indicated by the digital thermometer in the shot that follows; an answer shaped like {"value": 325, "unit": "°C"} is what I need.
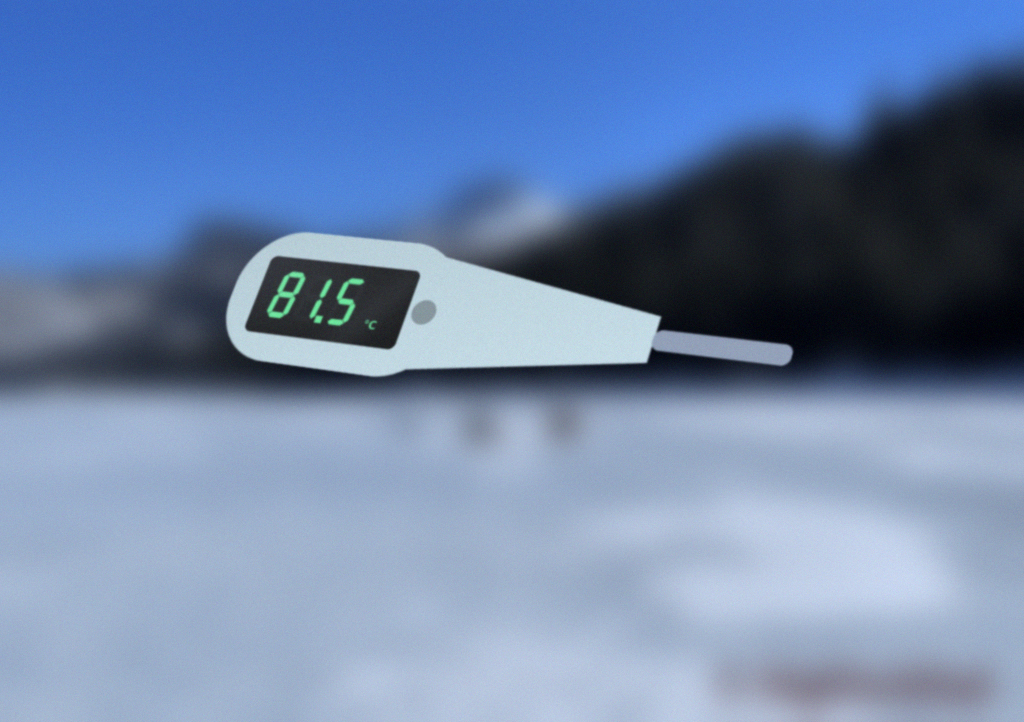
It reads {"value": 81.5, "unit": "°C"}
